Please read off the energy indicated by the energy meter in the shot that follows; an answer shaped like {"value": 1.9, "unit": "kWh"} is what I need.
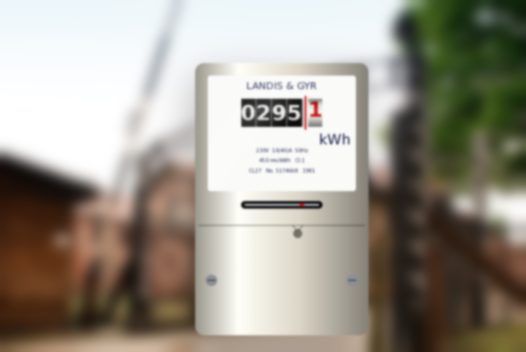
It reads {"value": 295.1, "unit": "kWh"}
